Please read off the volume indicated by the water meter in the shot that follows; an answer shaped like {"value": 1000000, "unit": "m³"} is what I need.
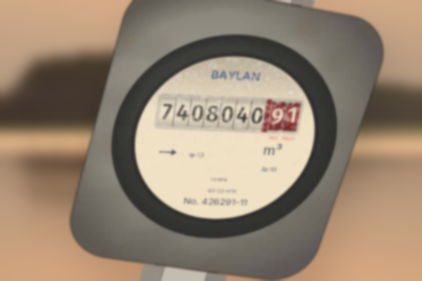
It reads {"value": 7408040.91, "unit": "m³"}
